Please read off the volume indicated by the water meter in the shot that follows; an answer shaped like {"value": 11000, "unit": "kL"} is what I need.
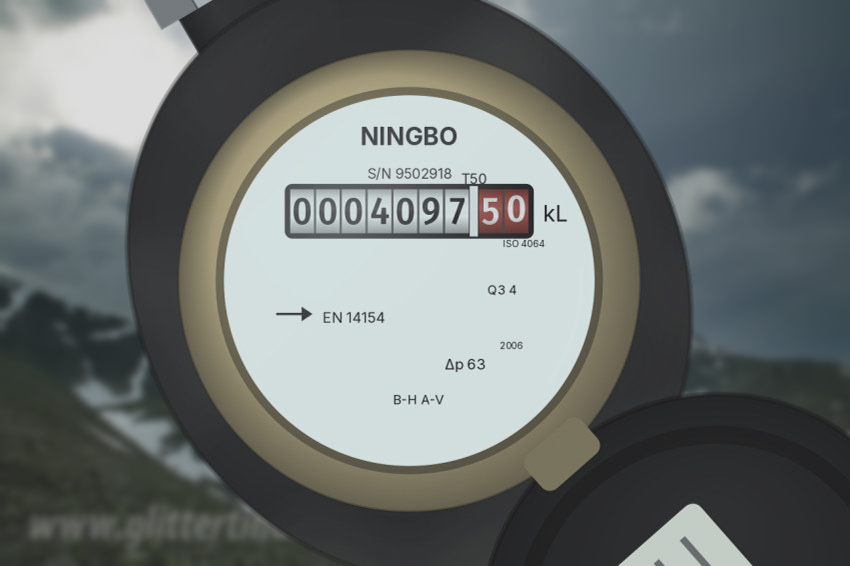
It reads {"value": 4097.50, "unit": "kL"}
